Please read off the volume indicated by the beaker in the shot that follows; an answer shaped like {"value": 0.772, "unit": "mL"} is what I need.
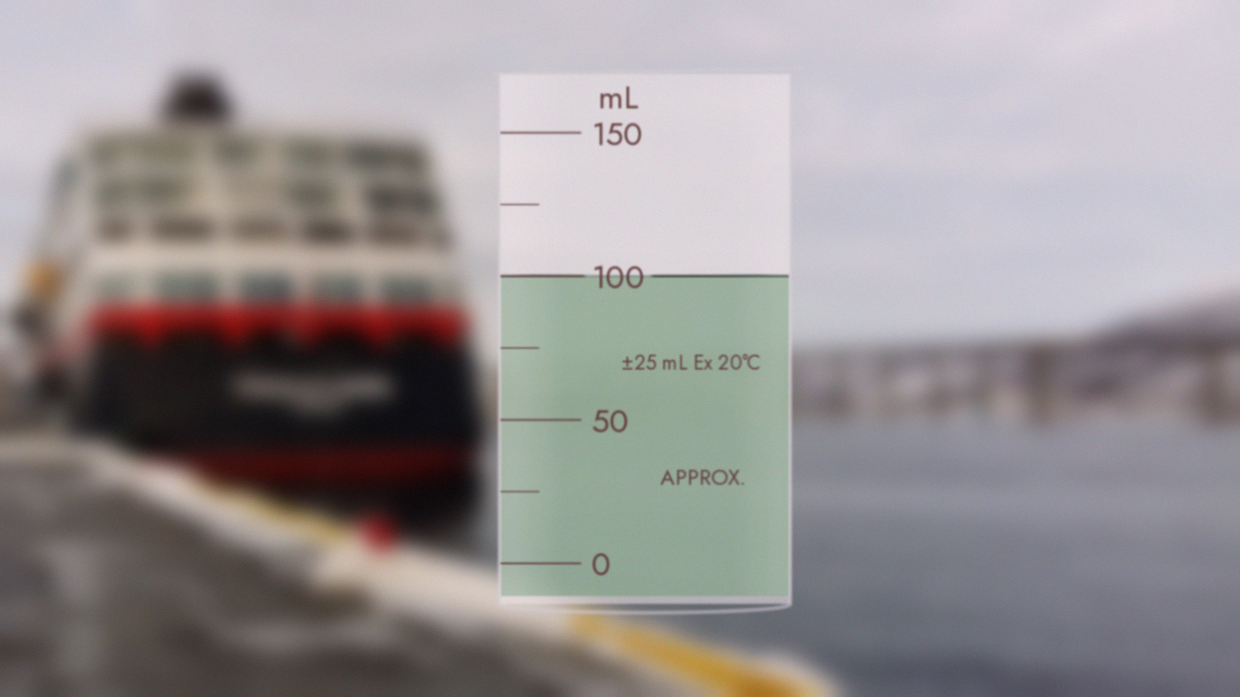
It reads {"value": 100, "unit": "mL"}
